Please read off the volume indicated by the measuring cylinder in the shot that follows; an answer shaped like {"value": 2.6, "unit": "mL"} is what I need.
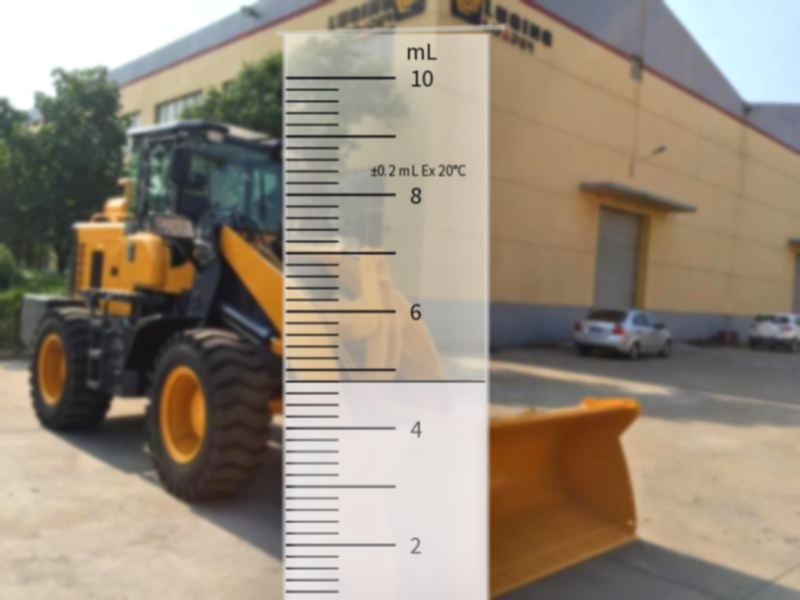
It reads {"value": 4.8, "unit": "mL"}
